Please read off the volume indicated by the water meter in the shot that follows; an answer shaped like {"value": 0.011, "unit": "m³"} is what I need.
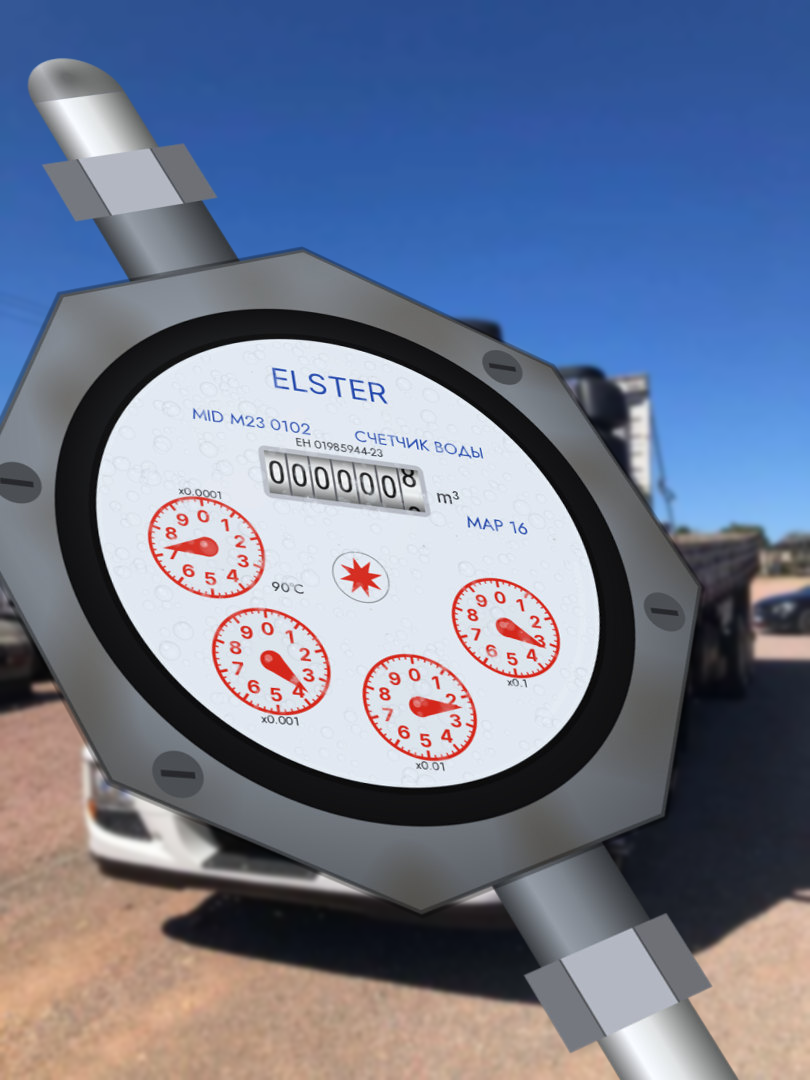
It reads {"value": 8.3237, "unit": "m³"}
